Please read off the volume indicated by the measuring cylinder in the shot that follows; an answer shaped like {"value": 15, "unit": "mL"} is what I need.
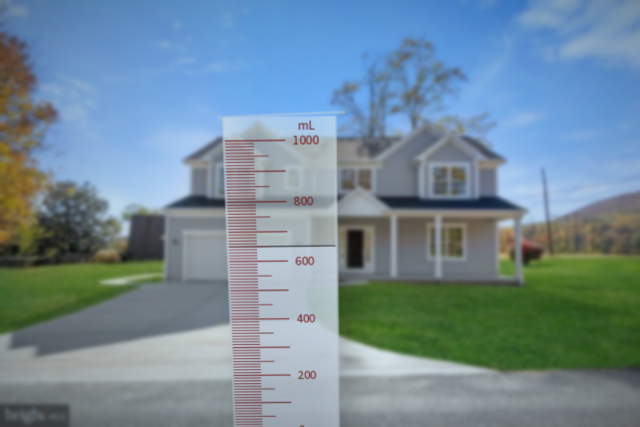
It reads {"value": 650, "unit": "mL"}
